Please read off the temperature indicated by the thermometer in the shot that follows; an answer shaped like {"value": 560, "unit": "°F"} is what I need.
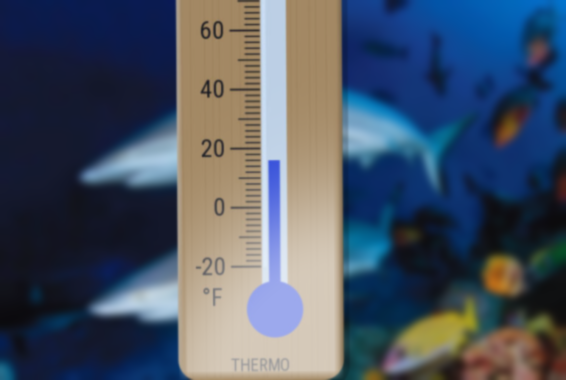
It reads {"value": 16, "unit": "°F"}
